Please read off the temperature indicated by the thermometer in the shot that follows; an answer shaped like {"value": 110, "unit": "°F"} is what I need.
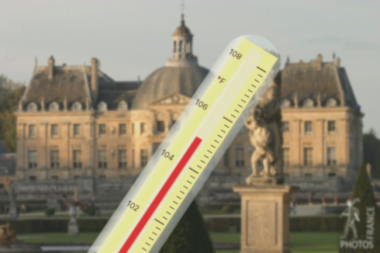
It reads {"value": 105, "unit": "°F"}
